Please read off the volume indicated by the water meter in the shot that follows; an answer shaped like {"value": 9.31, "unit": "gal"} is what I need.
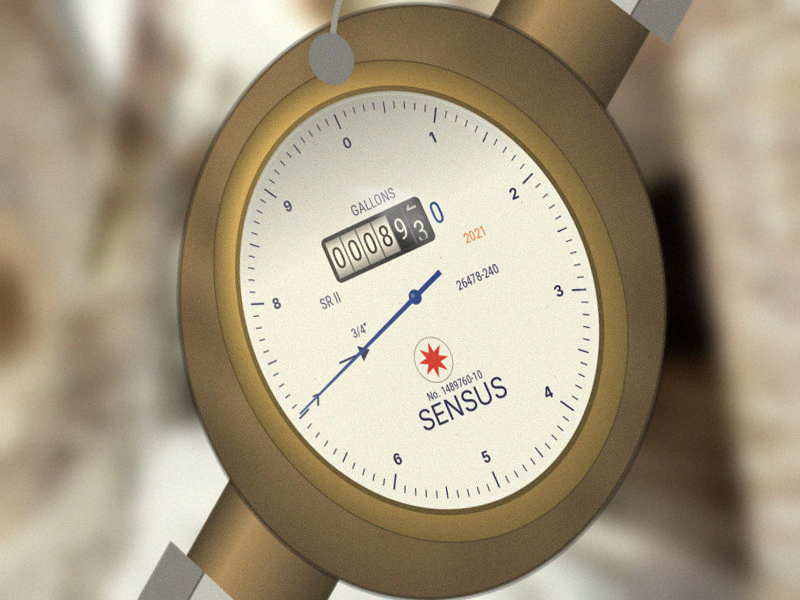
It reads {"value": 8927.0, "unit": "gal"}
